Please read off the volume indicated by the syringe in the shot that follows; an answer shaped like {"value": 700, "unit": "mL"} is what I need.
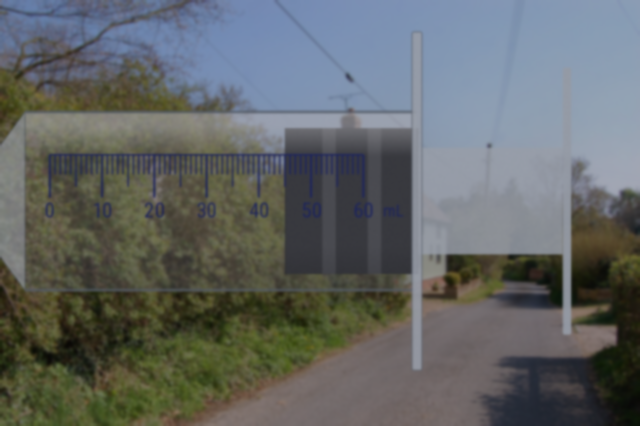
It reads {"value": 45, "unit": "mL"}
